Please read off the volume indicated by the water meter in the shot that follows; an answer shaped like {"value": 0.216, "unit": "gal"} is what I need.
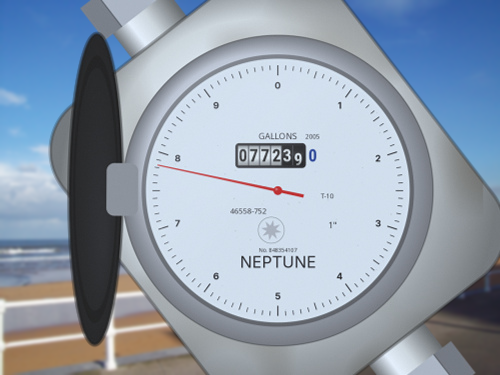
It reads {"value": 772387.8, "unit": "gal"}
